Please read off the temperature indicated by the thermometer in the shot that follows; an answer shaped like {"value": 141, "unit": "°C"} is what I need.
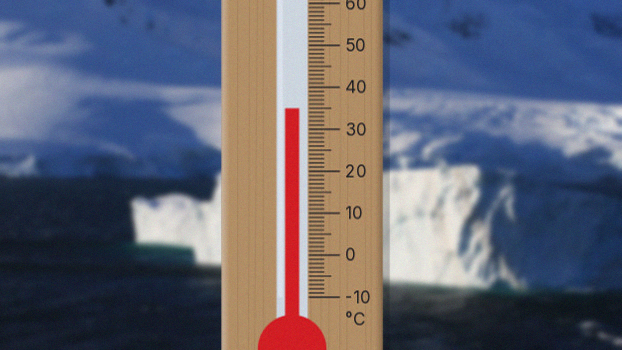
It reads {"value": 35, "unit": "°C"}
